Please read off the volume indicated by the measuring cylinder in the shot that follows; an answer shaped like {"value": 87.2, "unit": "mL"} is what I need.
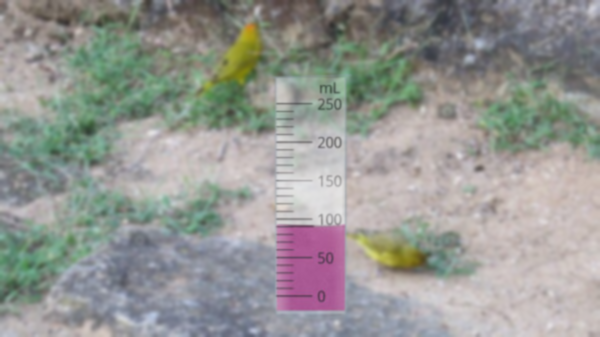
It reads {"value": 90, "unit": "mL"}
